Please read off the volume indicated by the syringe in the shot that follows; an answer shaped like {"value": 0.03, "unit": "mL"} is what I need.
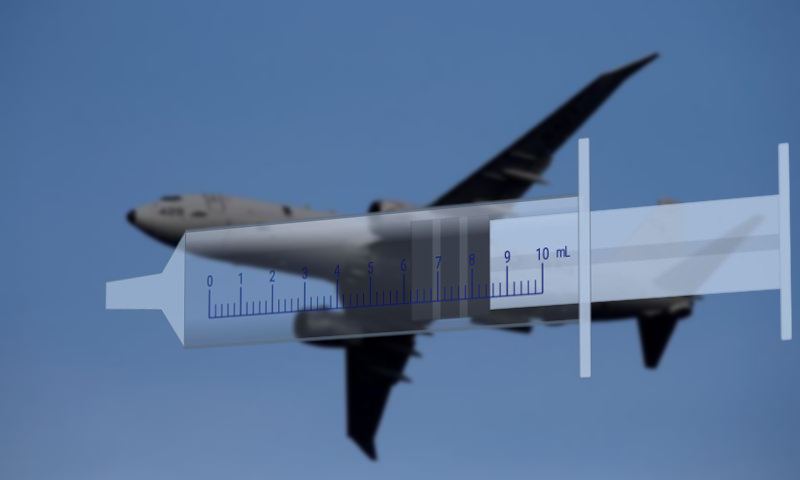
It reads {"value": 6.2, "unit": "mL"}
